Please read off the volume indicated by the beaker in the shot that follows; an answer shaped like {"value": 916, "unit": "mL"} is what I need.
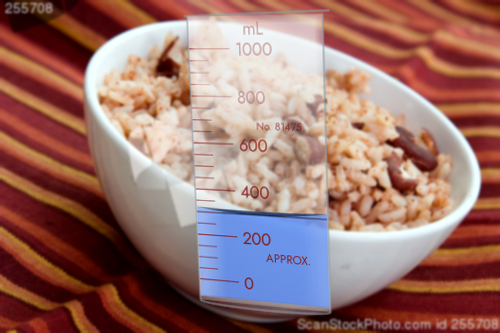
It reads {"value": 300, "unit": "mL"}
